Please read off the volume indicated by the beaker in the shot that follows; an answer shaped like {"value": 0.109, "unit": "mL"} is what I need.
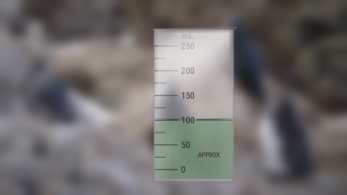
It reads {"value": 100, "unit": "mL"}
